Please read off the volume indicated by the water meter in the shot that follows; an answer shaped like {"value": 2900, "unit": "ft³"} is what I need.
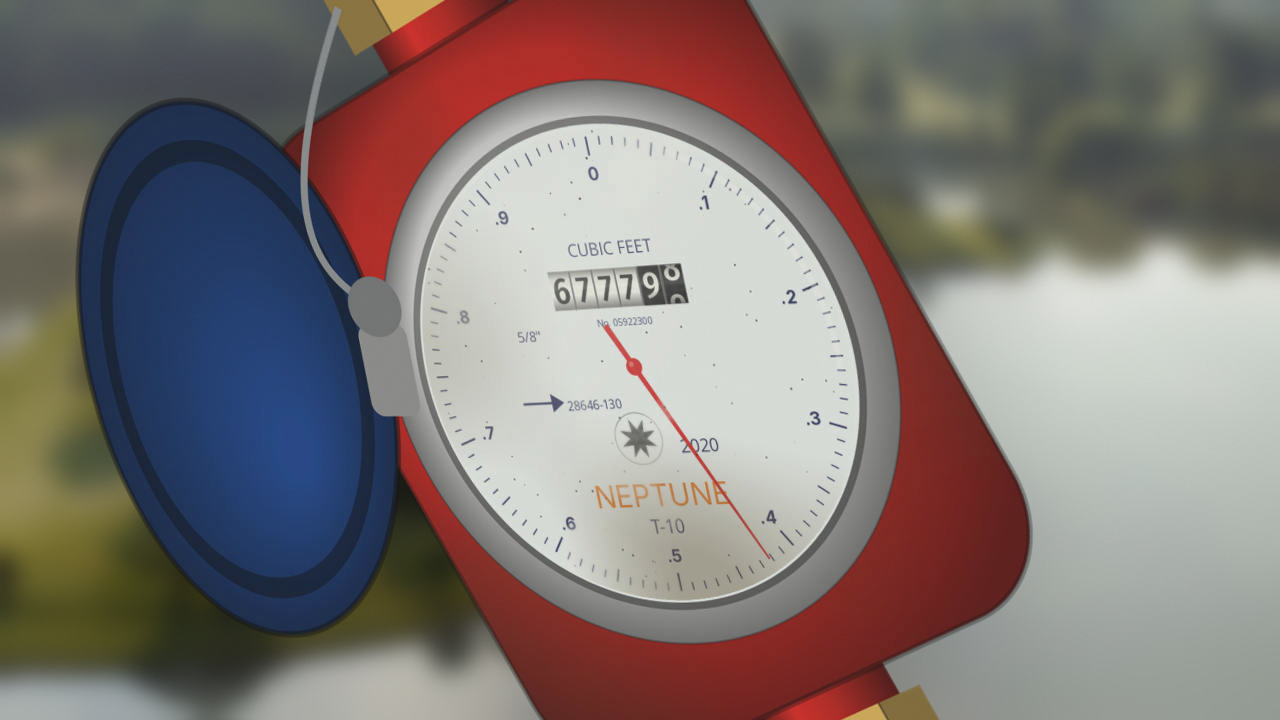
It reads {"value": 677798.42, "unit": "ft³"}
